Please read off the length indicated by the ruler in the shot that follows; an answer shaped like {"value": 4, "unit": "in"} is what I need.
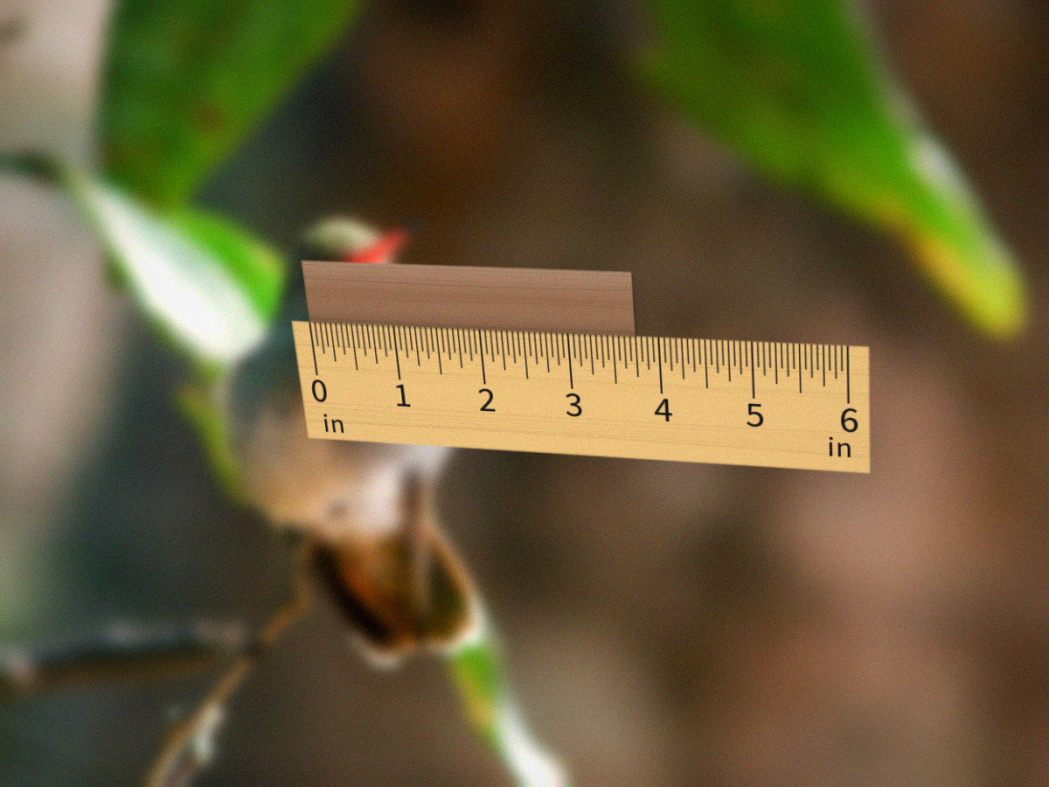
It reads {"value": 3.75, "unit": "in"}
